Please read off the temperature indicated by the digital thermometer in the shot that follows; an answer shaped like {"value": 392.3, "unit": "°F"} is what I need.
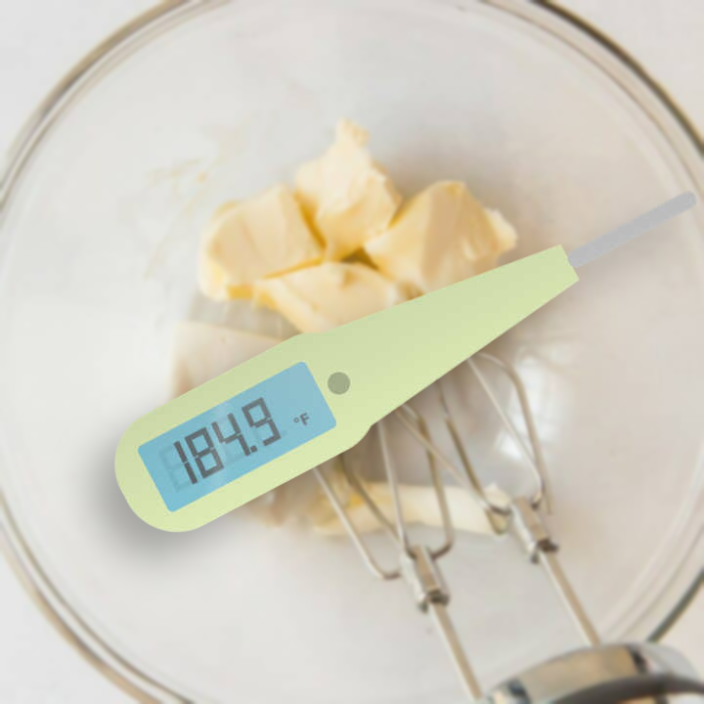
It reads {"value": 184.9, "unit": "°F"}
